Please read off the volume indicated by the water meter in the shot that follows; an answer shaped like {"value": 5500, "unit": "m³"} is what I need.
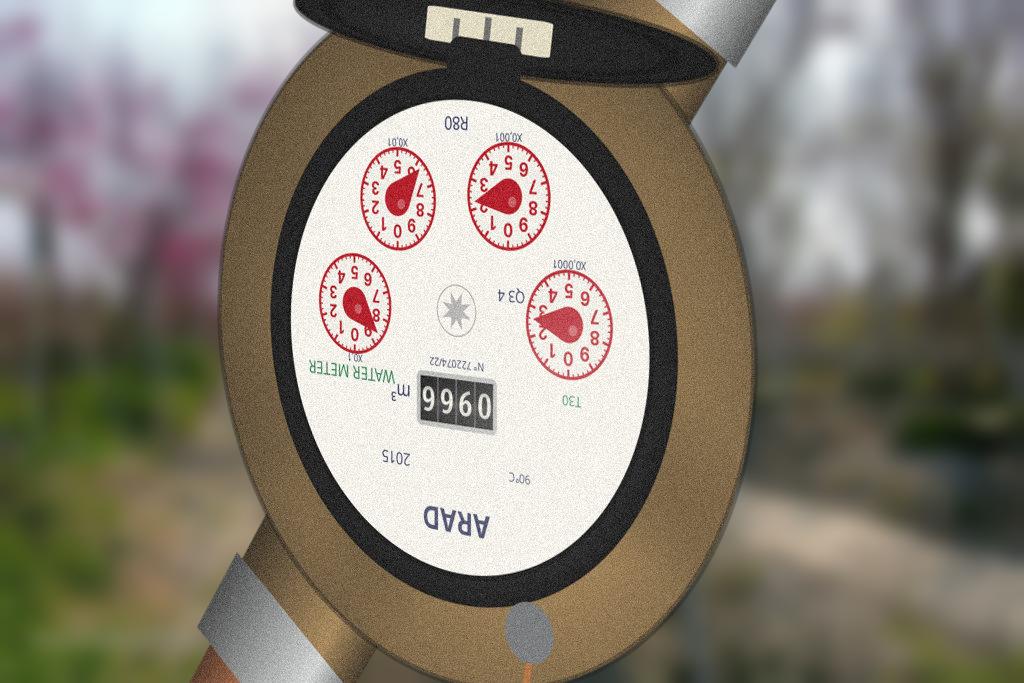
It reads {"value": 966.8622, "unit": "m³"}
